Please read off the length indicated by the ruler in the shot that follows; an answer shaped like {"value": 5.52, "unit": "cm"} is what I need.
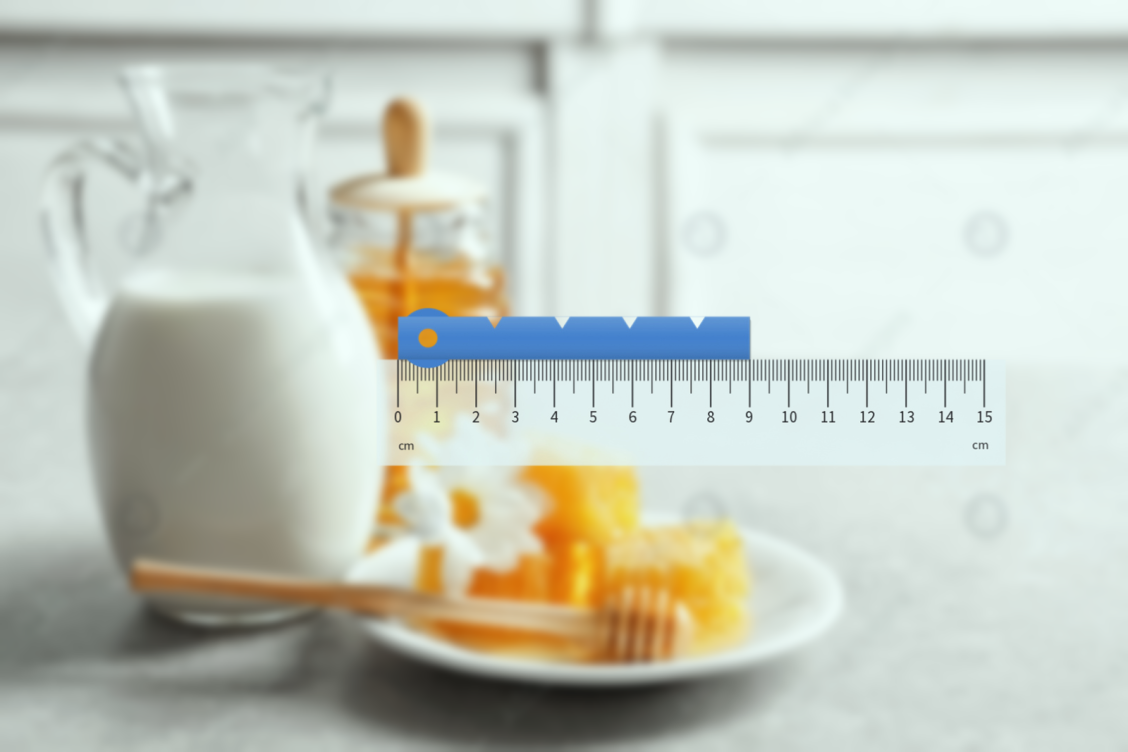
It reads {"value": 9, "unit": "cm"}
